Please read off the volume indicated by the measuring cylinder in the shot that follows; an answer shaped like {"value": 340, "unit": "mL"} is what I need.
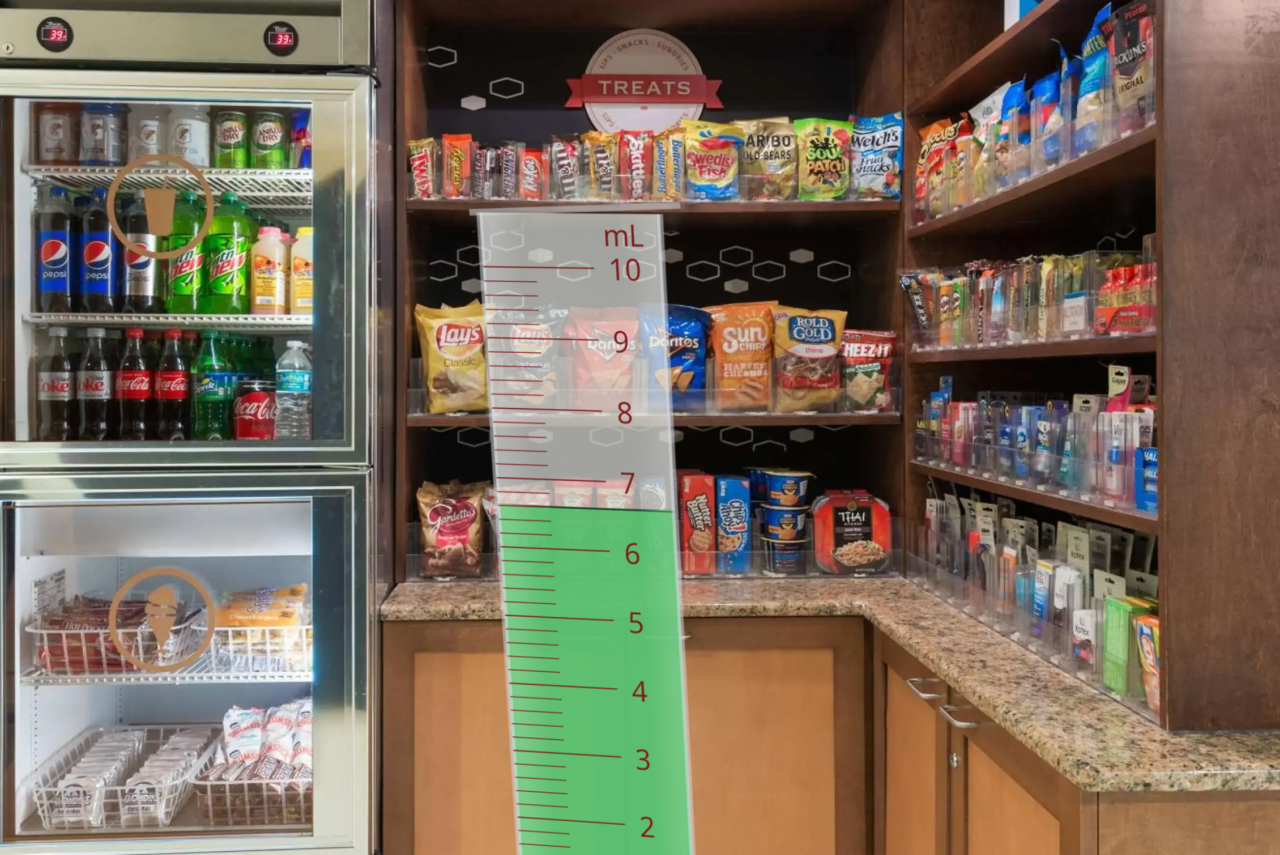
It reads {"value": 6.6, "unit": "mL"}
